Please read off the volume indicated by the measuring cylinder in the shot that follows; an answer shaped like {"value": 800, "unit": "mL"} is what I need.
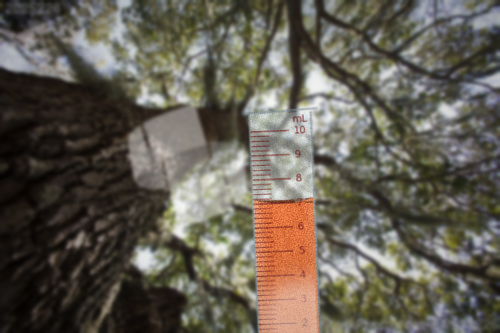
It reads {"value": 7, "unit": "mL"}
